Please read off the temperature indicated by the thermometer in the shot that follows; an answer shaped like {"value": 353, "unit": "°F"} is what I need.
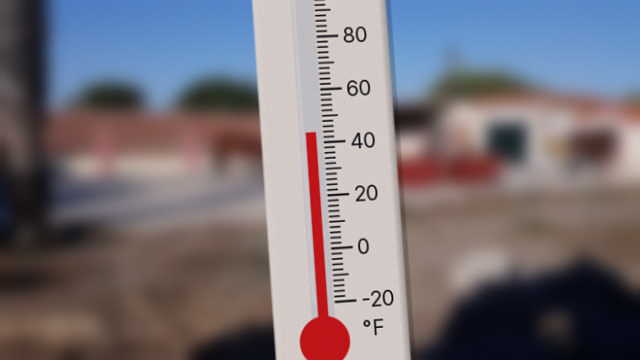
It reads {"value": 44, "unit": "°F"}
